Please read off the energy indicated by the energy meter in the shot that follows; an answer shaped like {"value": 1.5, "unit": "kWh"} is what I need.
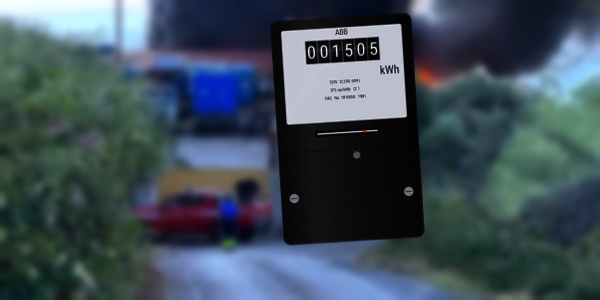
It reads {"value": 1505, "unit": "kWh"}
